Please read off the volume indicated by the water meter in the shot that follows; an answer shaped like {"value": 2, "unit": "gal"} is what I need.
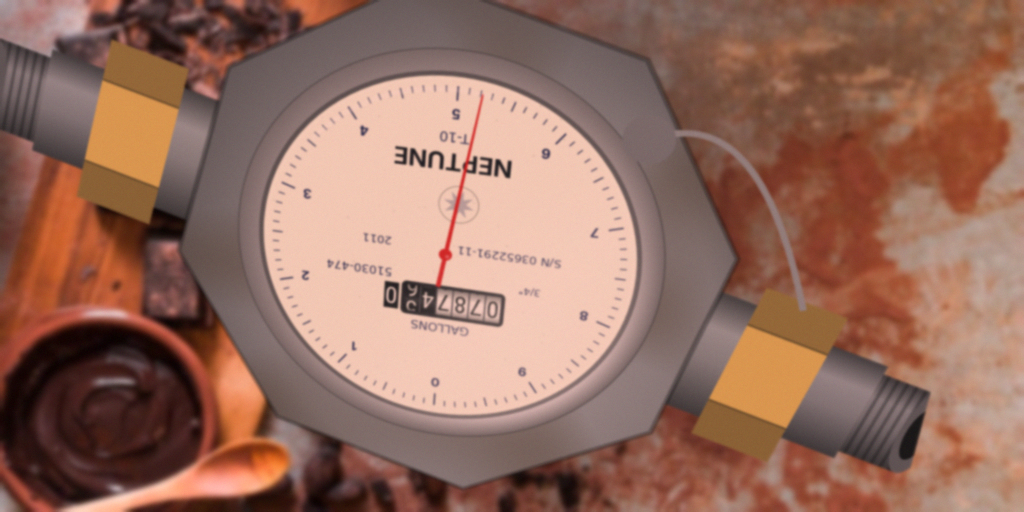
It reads {"value": 787455.2, "unit": "gal"}
